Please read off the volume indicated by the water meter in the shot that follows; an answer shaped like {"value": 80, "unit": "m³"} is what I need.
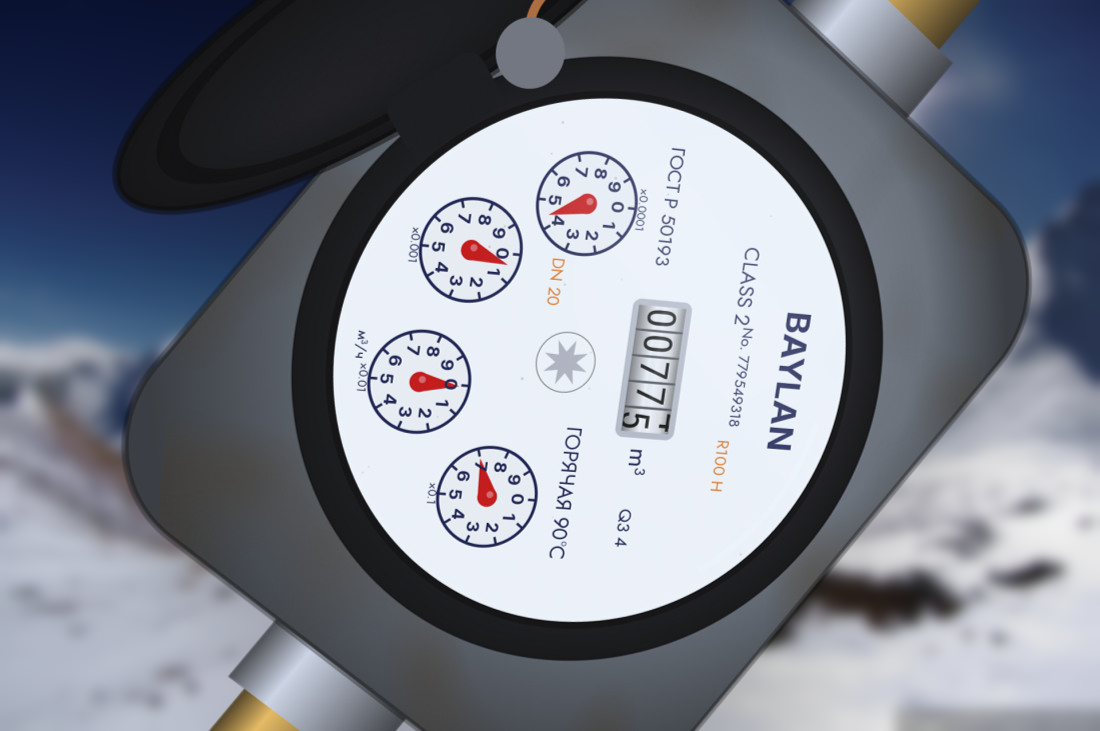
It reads {"value": 774.7004, "unit": "m³"}
